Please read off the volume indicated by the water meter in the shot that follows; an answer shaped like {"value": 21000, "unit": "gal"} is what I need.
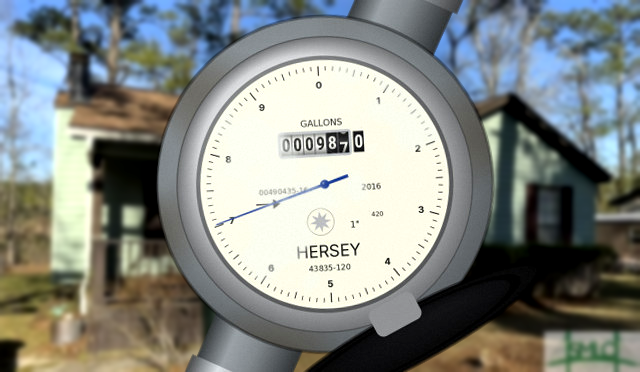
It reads {"value": 9867.0, "unit": "gal"}
